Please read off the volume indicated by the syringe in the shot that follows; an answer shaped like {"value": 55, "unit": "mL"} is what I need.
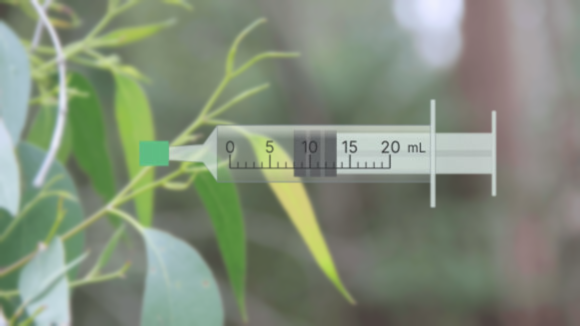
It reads {"value": 8, "unit": "mL"}
